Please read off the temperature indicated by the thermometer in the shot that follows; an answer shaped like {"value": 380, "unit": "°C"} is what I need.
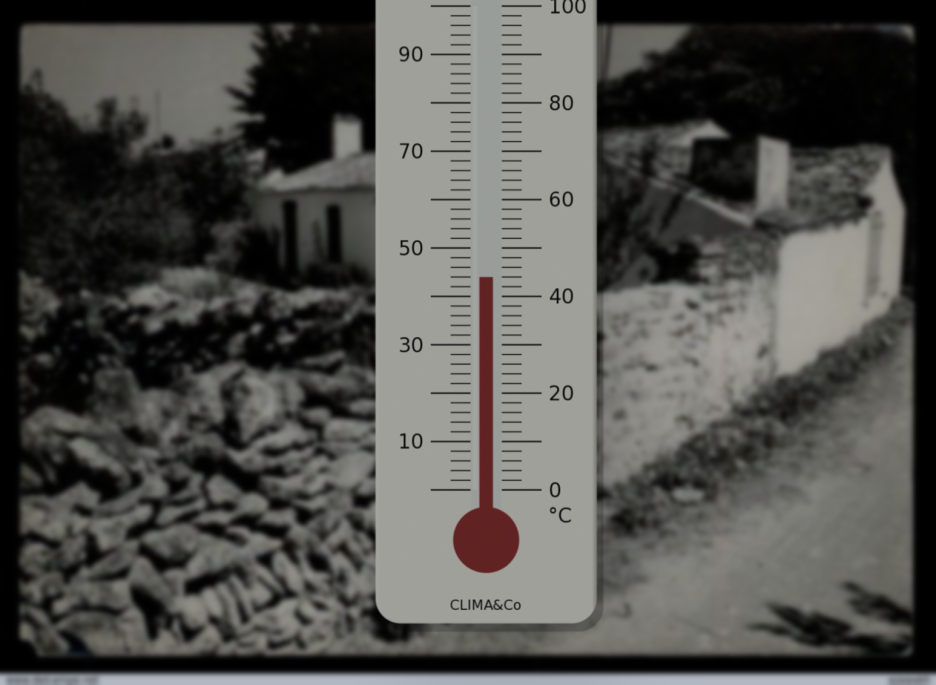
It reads {"value": 44, "unit": "°C"}
